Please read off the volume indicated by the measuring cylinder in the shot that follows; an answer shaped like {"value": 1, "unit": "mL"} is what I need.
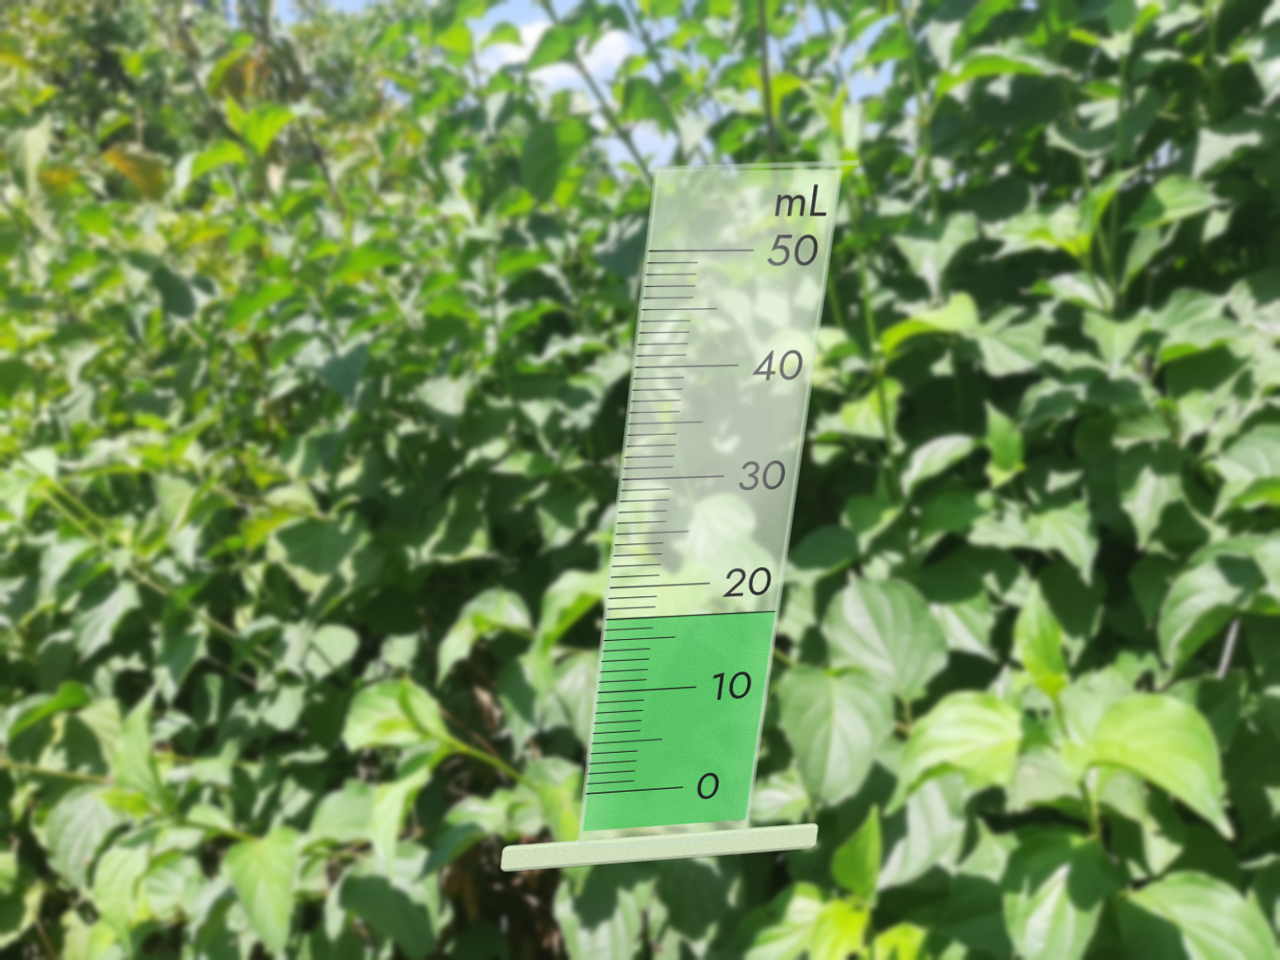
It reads {"value": 17, "unit": "mL"}
